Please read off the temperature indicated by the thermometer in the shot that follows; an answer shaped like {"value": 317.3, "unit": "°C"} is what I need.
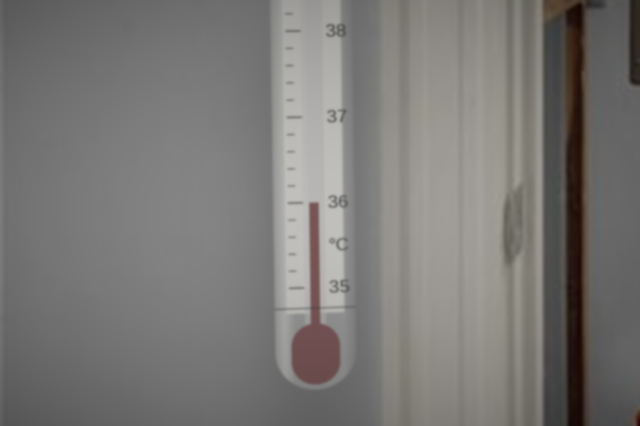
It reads {"value": 36, "unit": "°C"}
